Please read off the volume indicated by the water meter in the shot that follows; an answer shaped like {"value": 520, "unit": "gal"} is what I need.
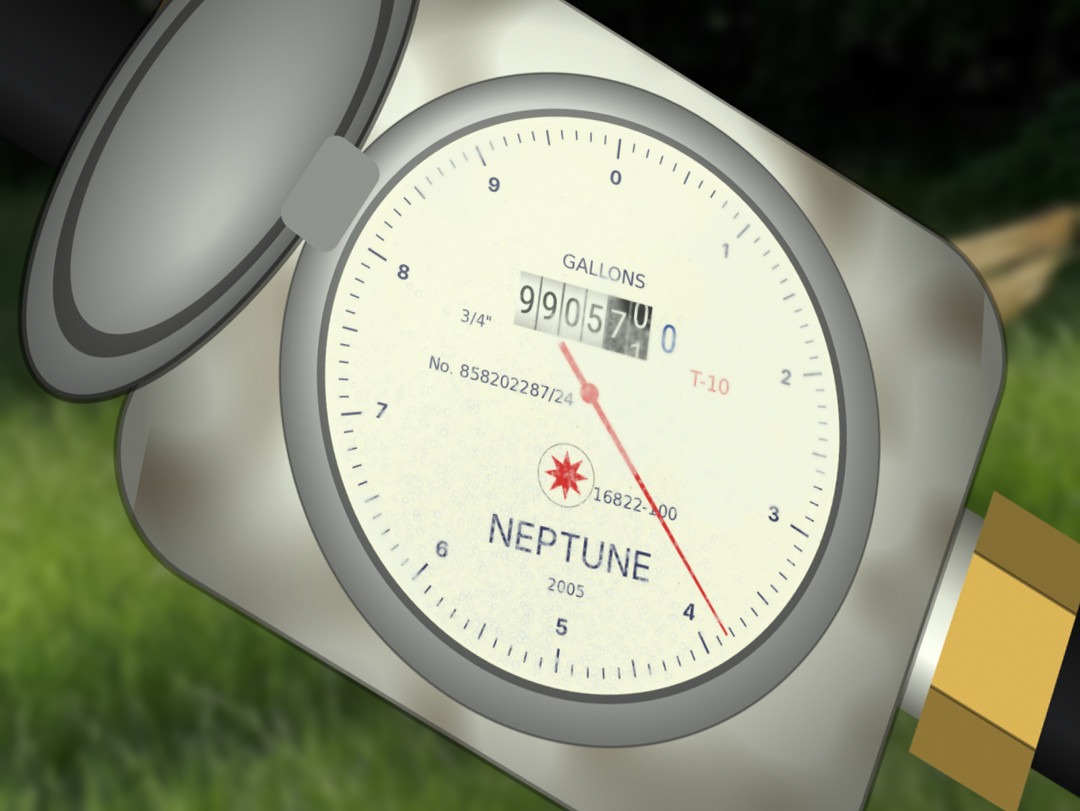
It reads {"value": 9905703.8, "unit": "gal"}
